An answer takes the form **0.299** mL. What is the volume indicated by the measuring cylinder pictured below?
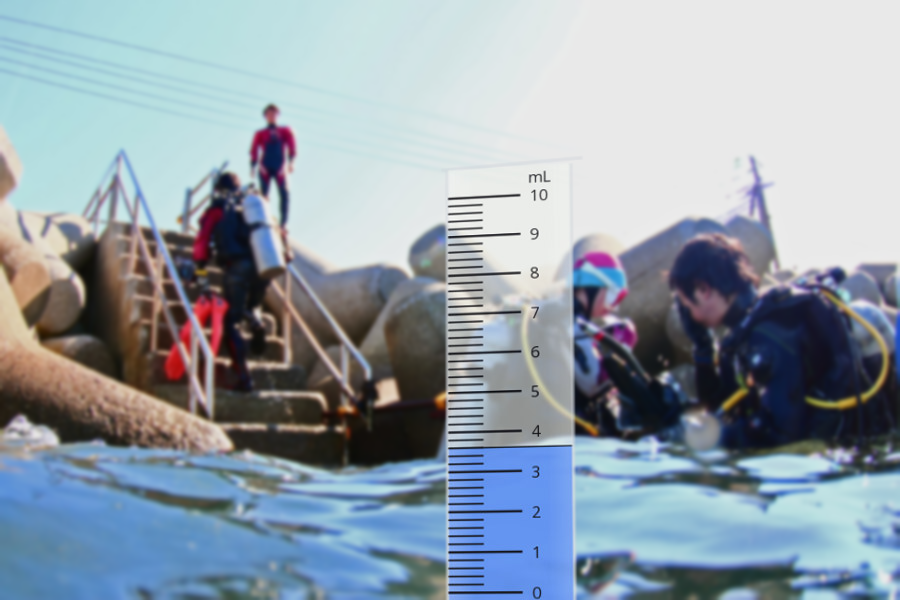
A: **3.6** mL
